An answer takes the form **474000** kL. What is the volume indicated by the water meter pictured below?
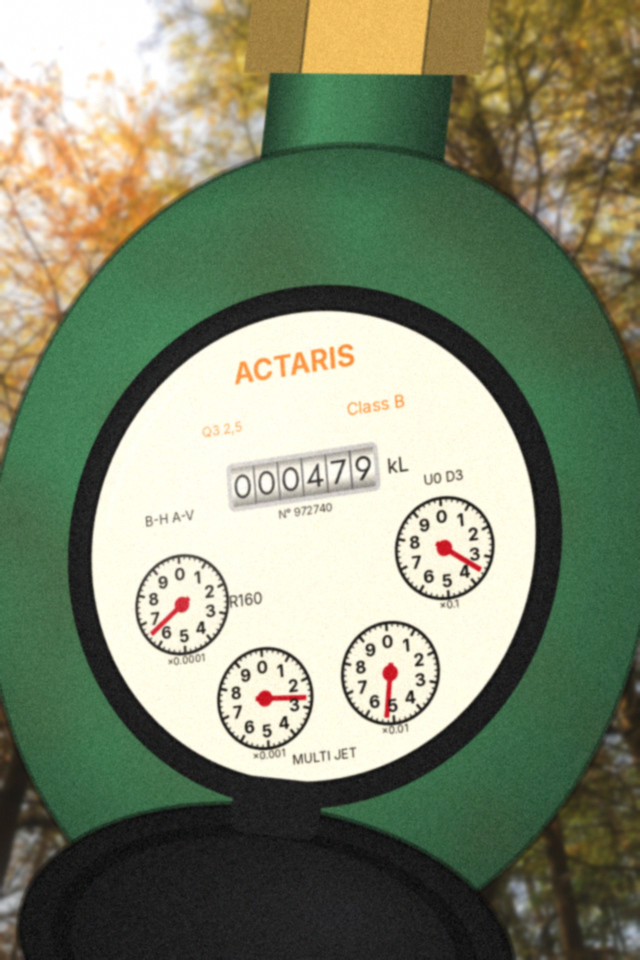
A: **479.3526** kL
